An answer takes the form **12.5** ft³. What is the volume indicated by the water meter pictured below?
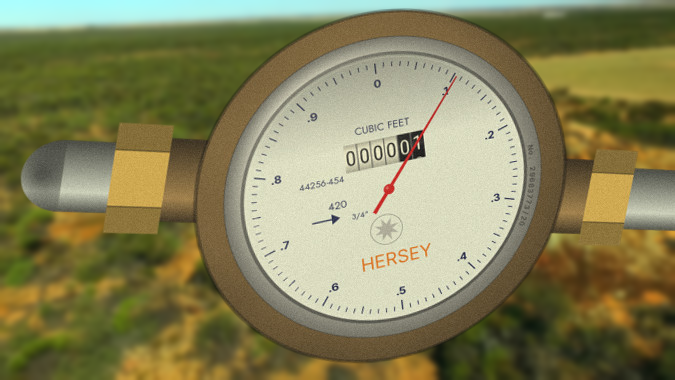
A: **1.10** ft³
